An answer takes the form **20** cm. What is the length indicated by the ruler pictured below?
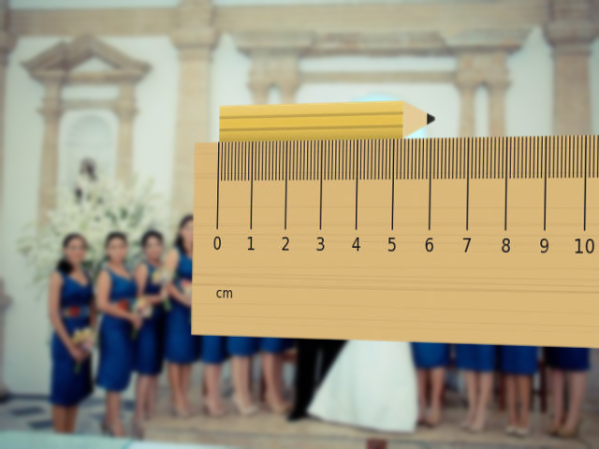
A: **6.1** cm
